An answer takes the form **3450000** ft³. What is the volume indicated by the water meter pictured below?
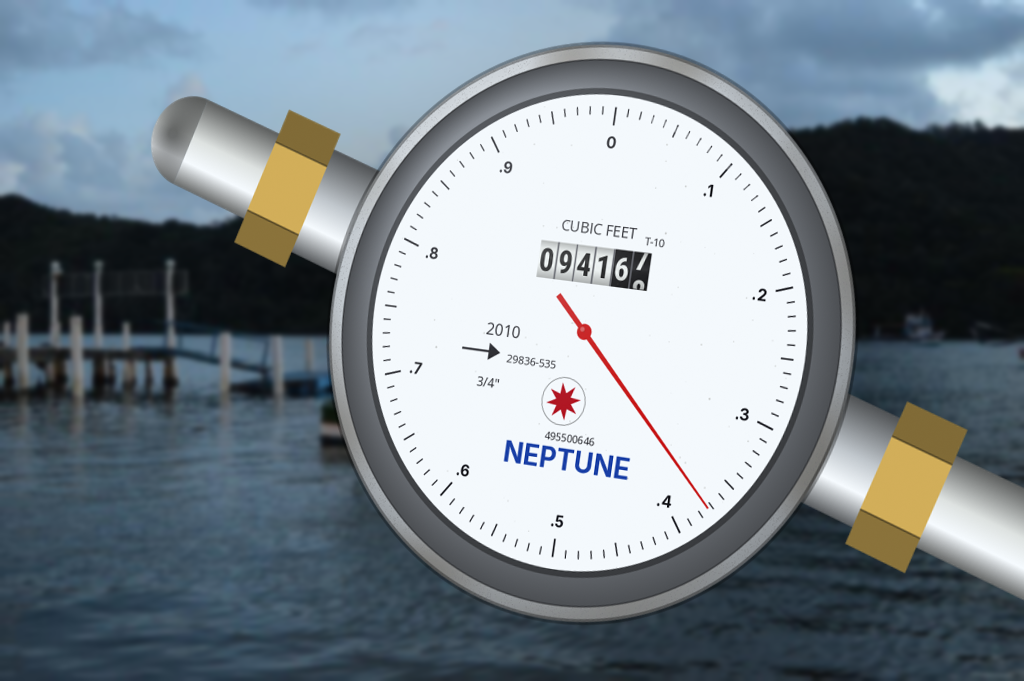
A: **94167.37** ft³
